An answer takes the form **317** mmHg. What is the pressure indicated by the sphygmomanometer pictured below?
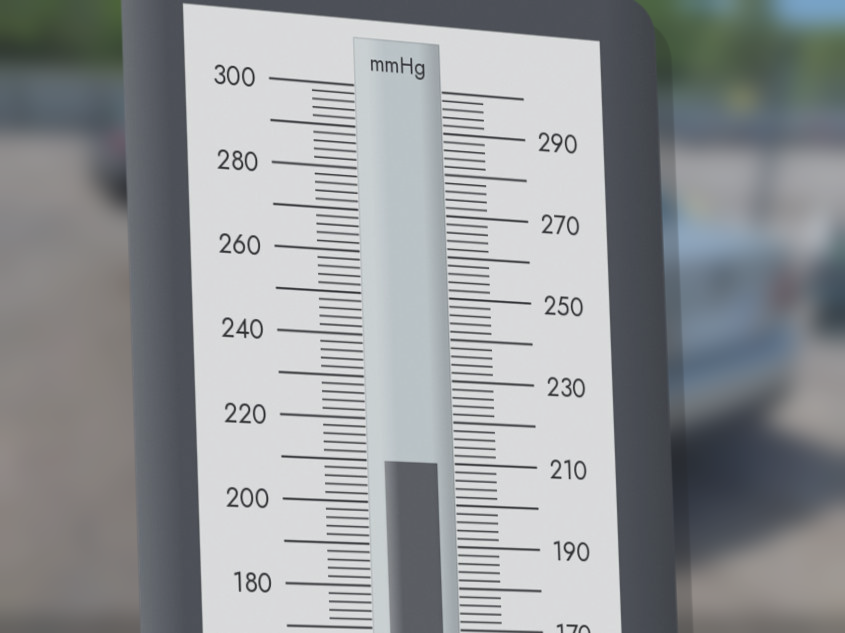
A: **210** mmHg
